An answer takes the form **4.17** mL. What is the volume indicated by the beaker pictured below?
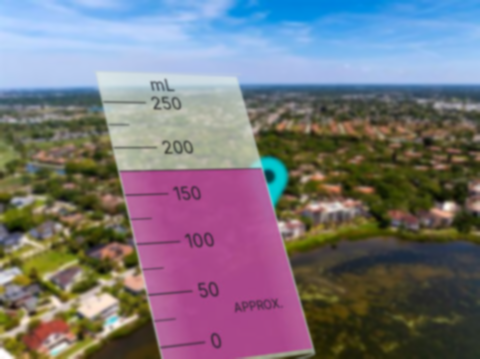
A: **175** mL
